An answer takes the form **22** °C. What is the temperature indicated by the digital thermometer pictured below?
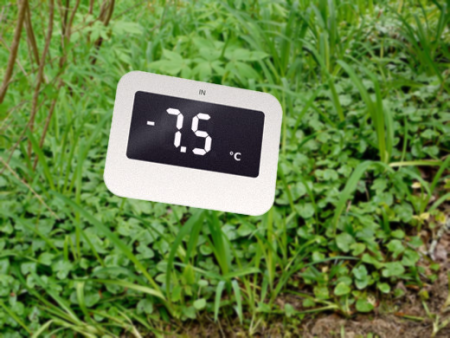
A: **-7.5** °C
